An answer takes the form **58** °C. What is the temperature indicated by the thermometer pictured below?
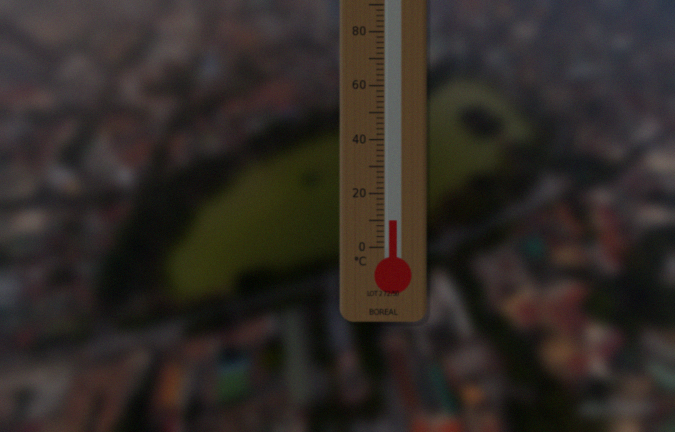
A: **10** °C
